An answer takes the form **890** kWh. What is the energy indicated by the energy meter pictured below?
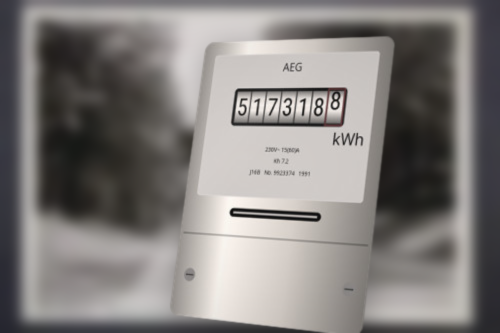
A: **517318.8** kWh
